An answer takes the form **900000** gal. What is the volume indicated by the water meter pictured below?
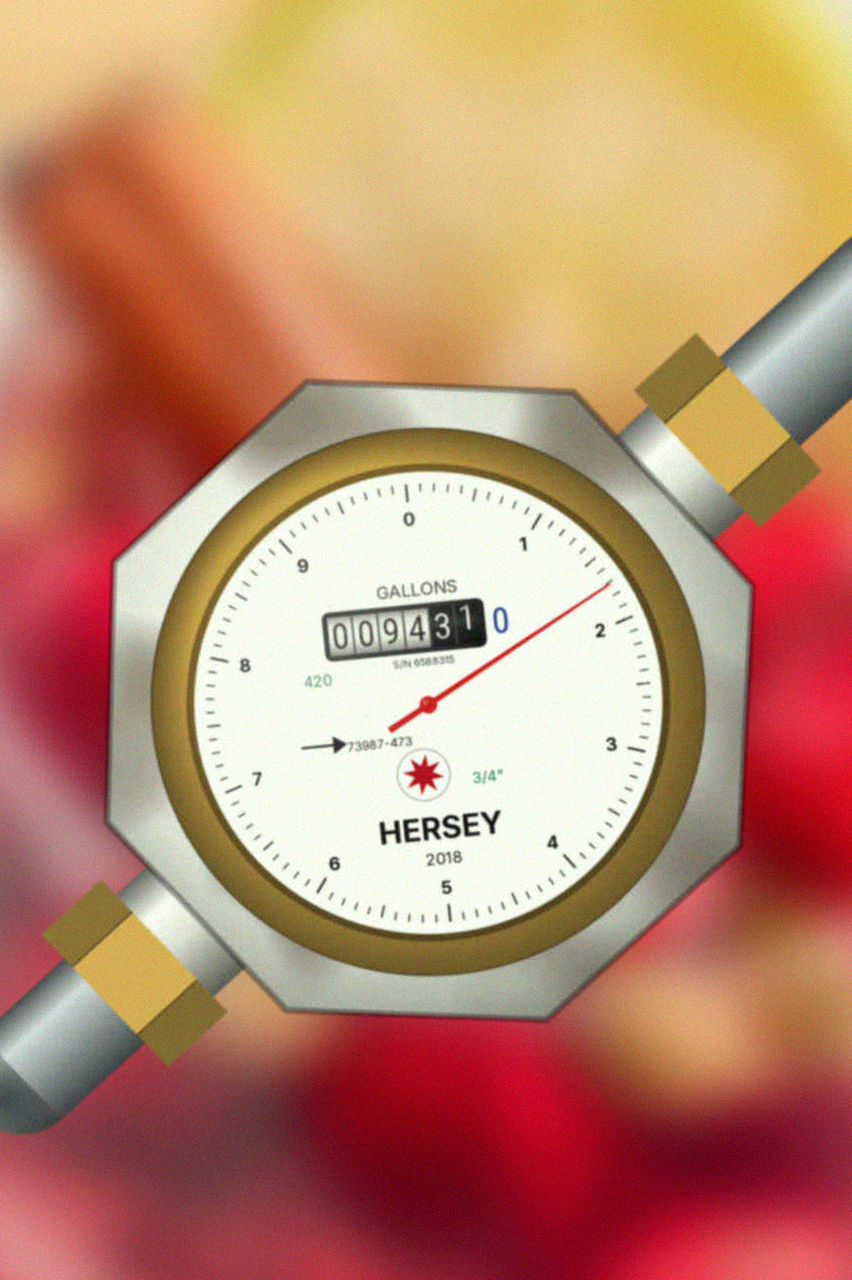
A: **94311.7** gal
